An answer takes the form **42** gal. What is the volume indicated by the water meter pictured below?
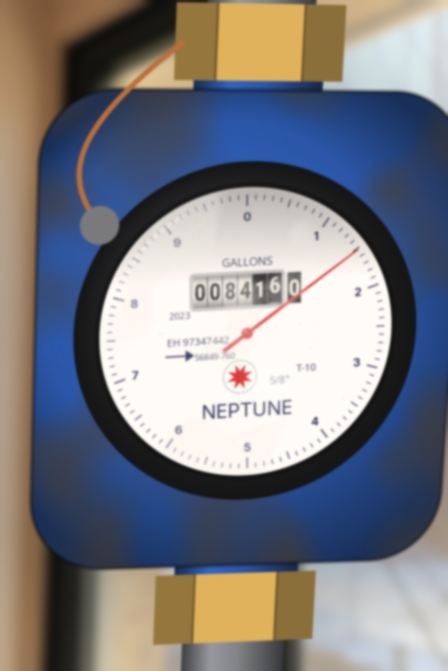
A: **84161.5** gal
